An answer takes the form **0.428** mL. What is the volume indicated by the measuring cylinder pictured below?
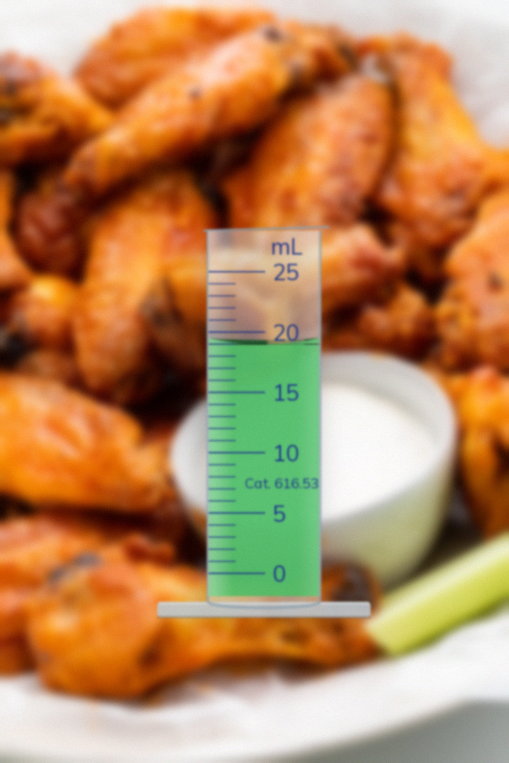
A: **19** mL
